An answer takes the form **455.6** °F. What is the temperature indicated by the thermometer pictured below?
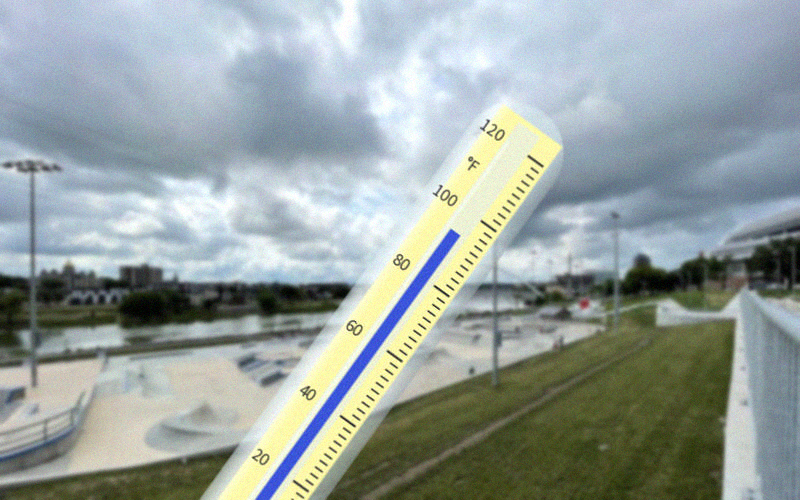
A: **94** °F
